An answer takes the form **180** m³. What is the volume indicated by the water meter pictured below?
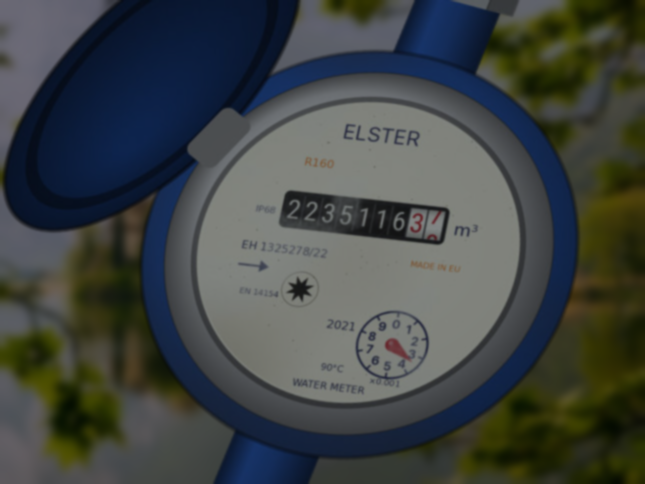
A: **2235116.373** m³
